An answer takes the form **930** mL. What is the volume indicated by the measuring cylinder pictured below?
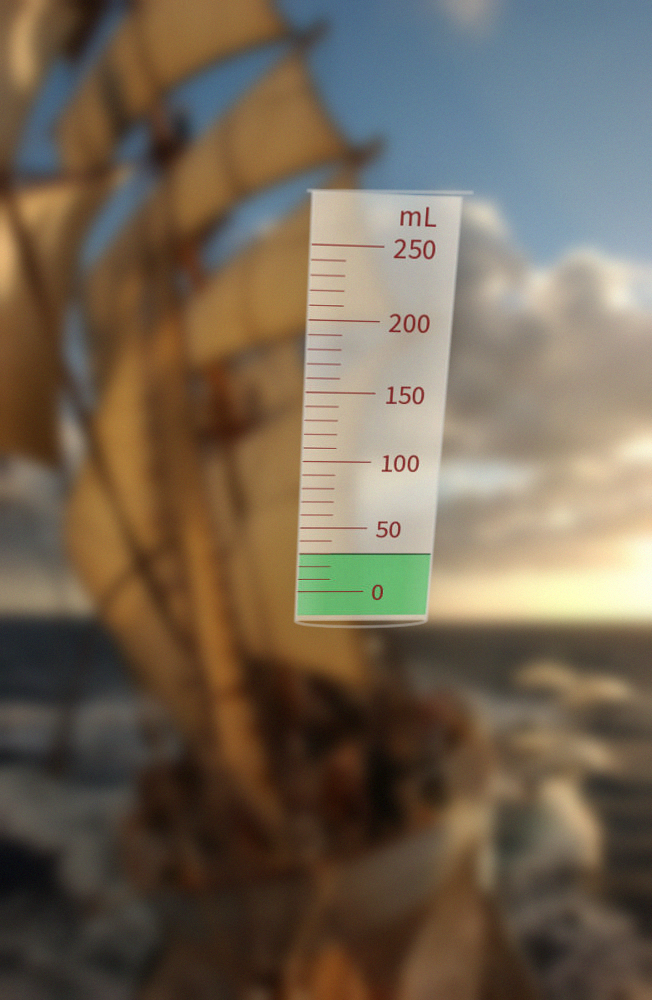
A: **30** mL
